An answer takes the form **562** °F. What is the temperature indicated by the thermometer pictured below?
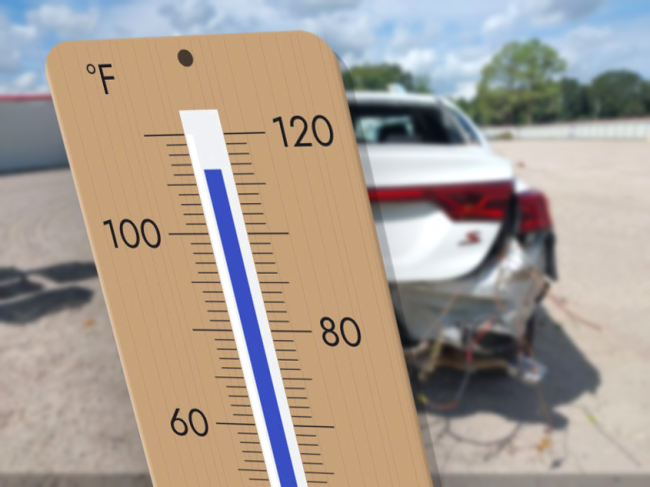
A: **113** °F
